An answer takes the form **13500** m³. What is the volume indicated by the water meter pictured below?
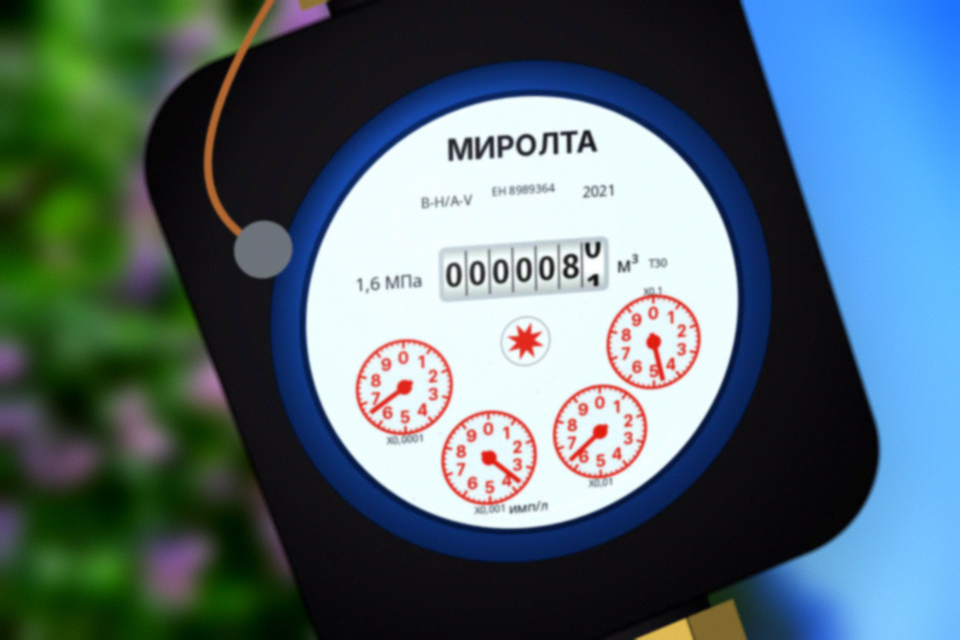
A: **80.4636** m³
